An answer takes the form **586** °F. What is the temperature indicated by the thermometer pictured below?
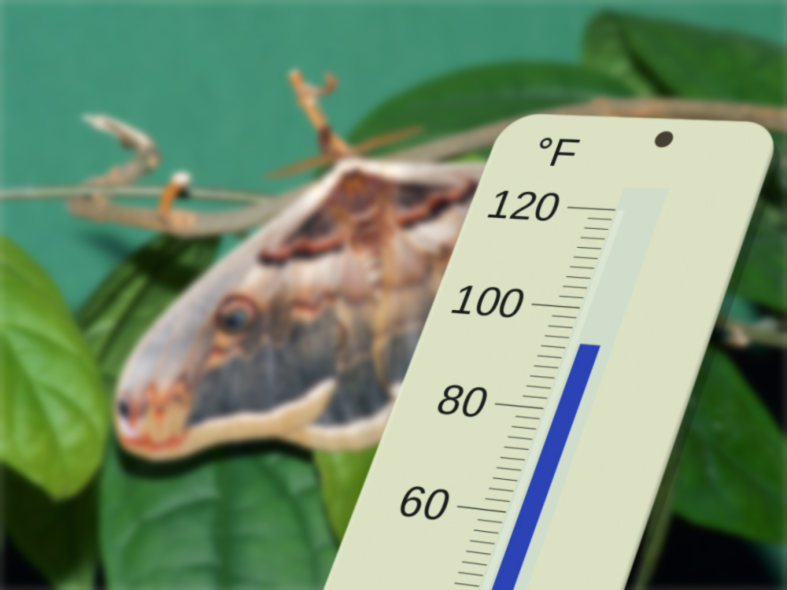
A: **93** °F
